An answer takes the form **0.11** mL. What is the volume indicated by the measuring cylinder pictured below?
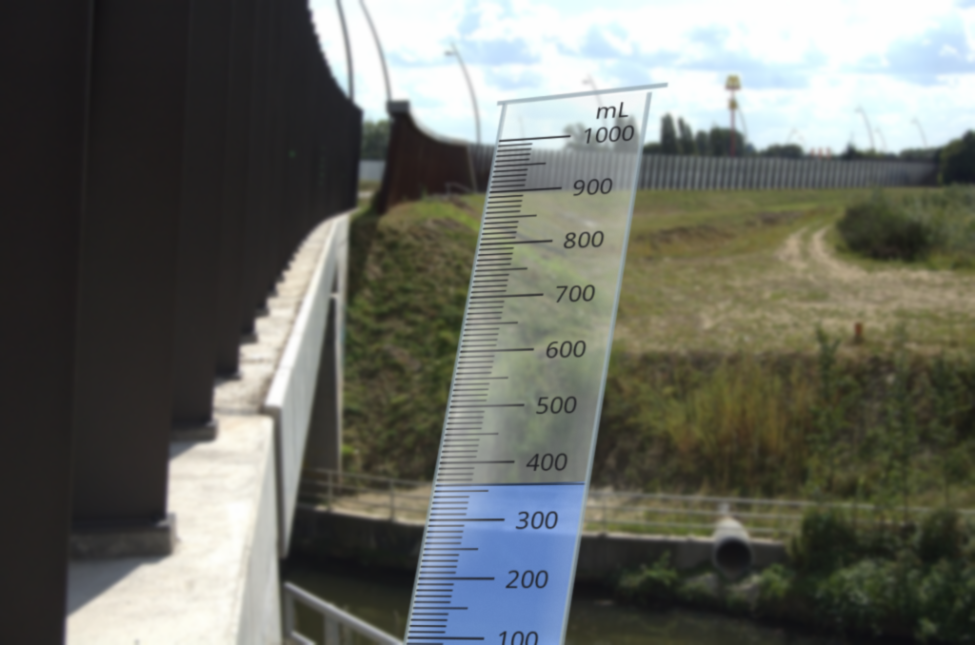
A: **360** mL
